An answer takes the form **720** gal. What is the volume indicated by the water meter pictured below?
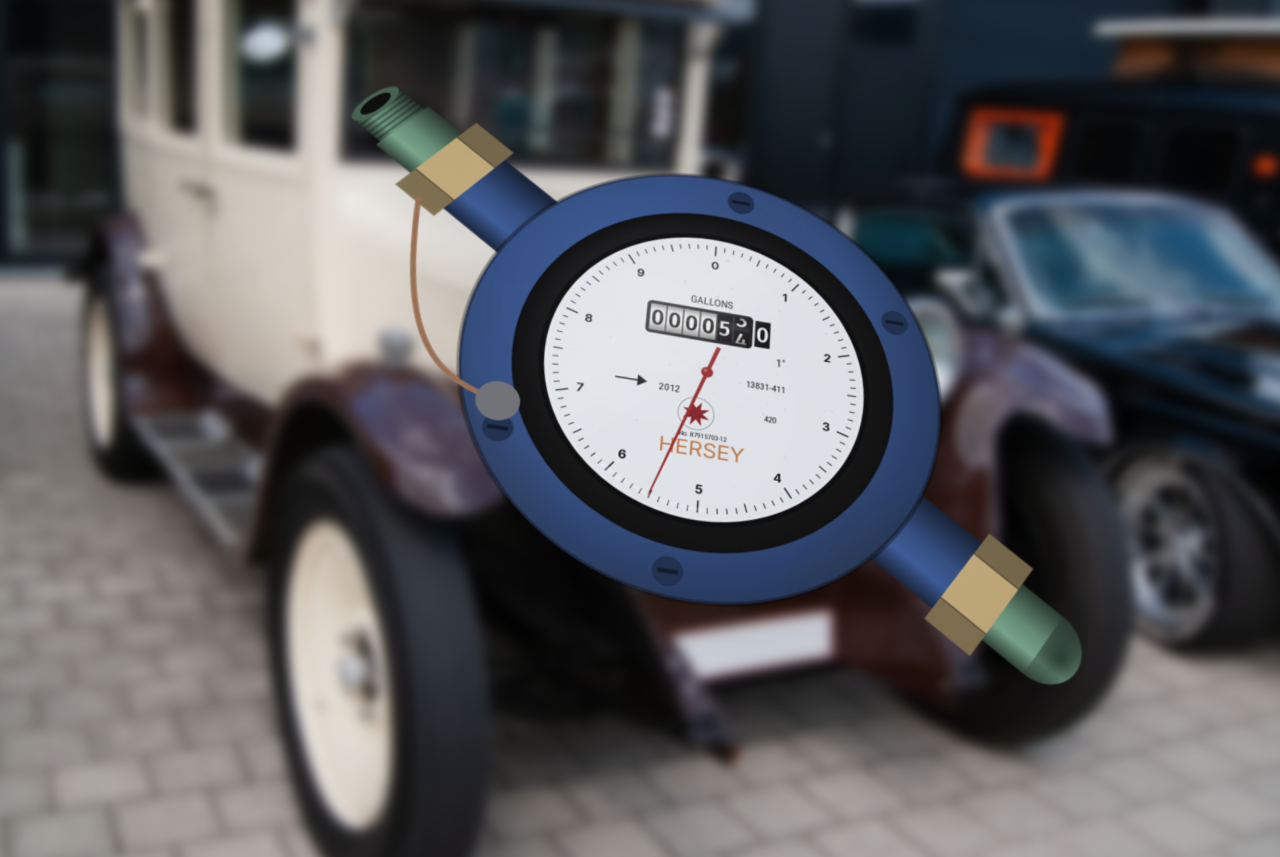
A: **535.5** gal
